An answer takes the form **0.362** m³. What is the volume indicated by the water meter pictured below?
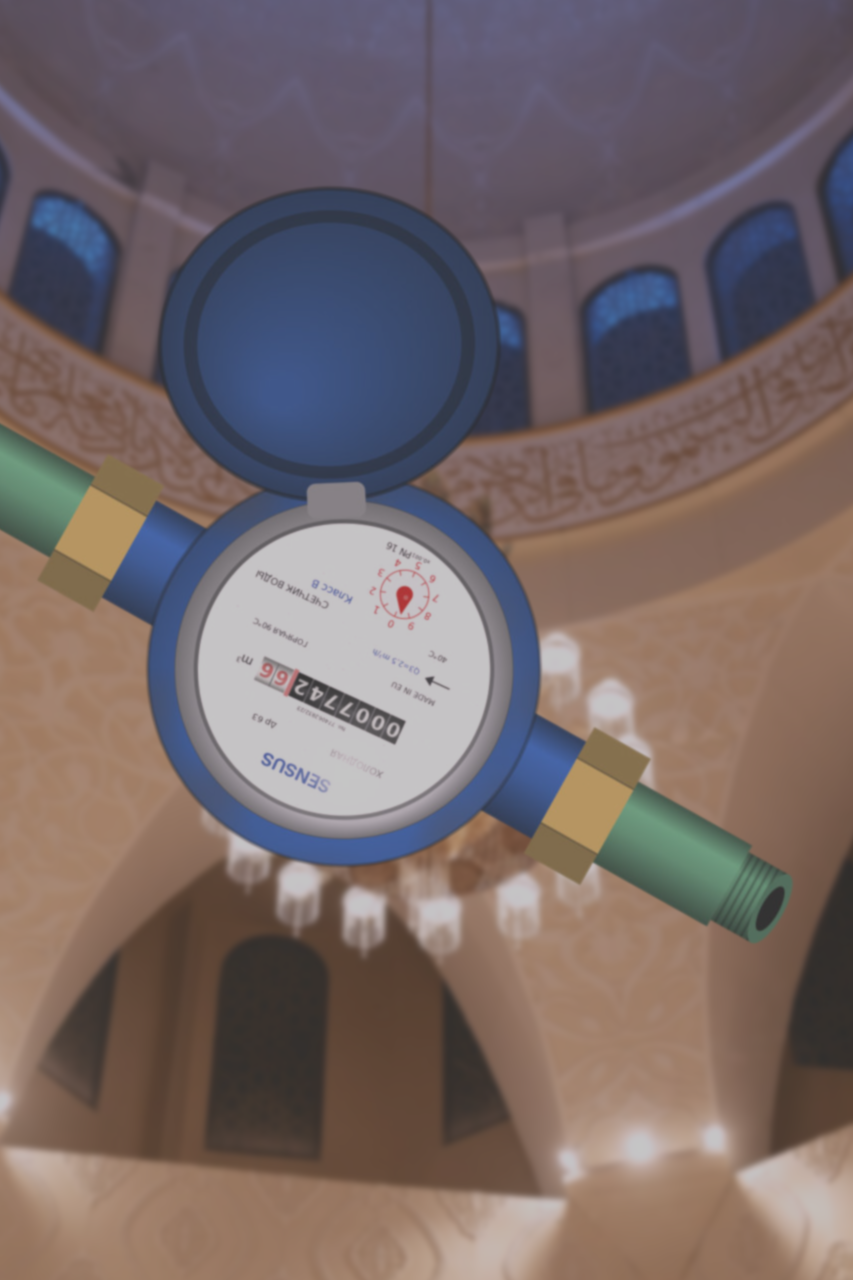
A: **7742.659** m³
